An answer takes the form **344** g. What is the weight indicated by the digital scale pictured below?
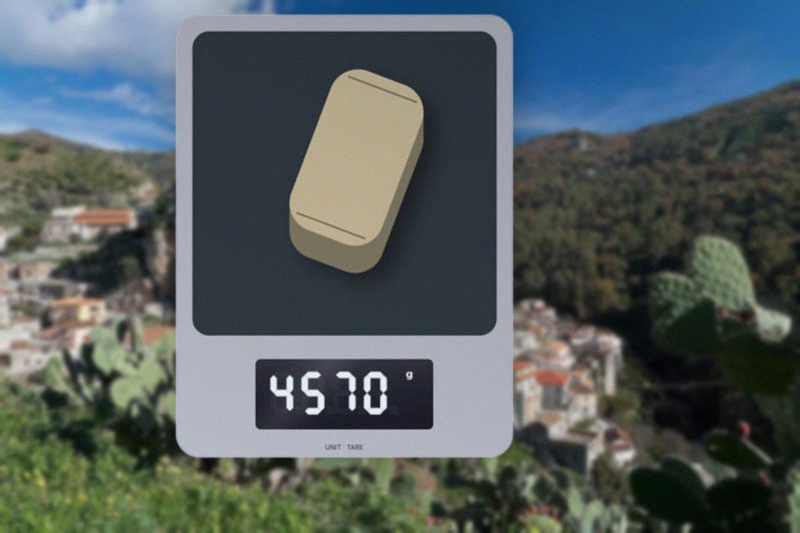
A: **4570** g
